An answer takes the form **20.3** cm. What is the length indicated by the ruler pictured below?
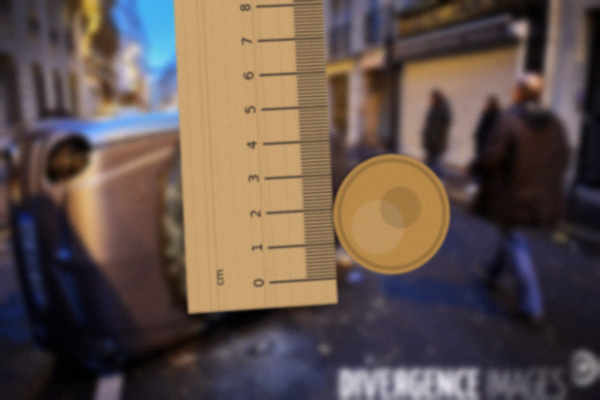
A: **3.5** cm
